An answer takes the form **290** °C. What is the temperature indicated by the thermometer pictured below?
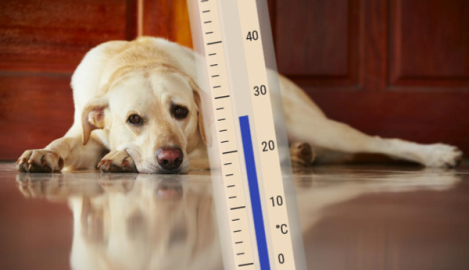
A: **26** °C
